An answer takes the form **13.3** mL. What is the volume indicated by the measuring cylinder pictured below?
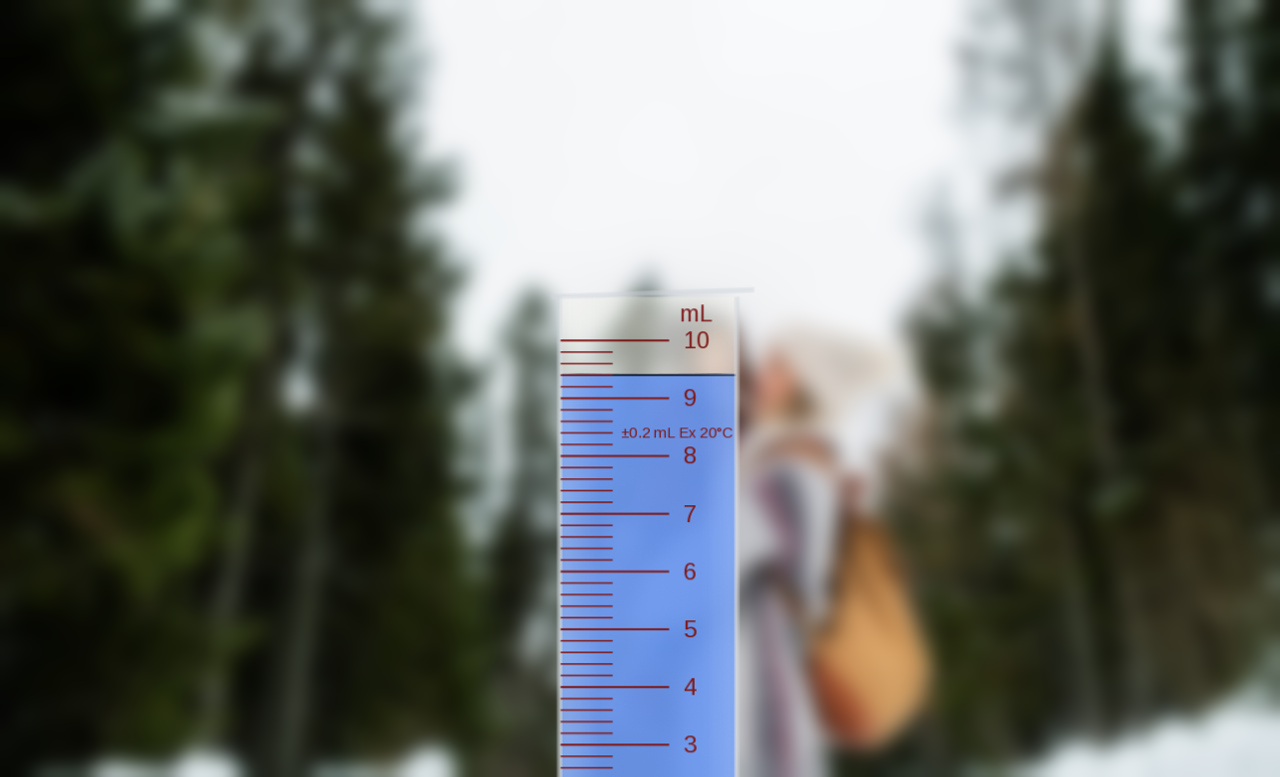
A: **9.4** mL
